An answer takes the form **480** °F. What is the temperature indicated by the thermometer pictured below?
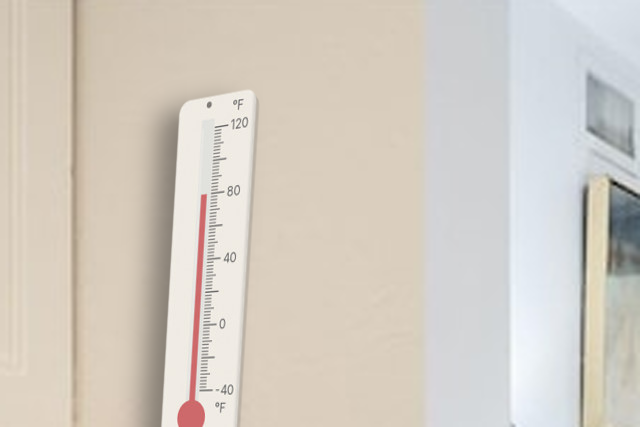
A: **80** °F
